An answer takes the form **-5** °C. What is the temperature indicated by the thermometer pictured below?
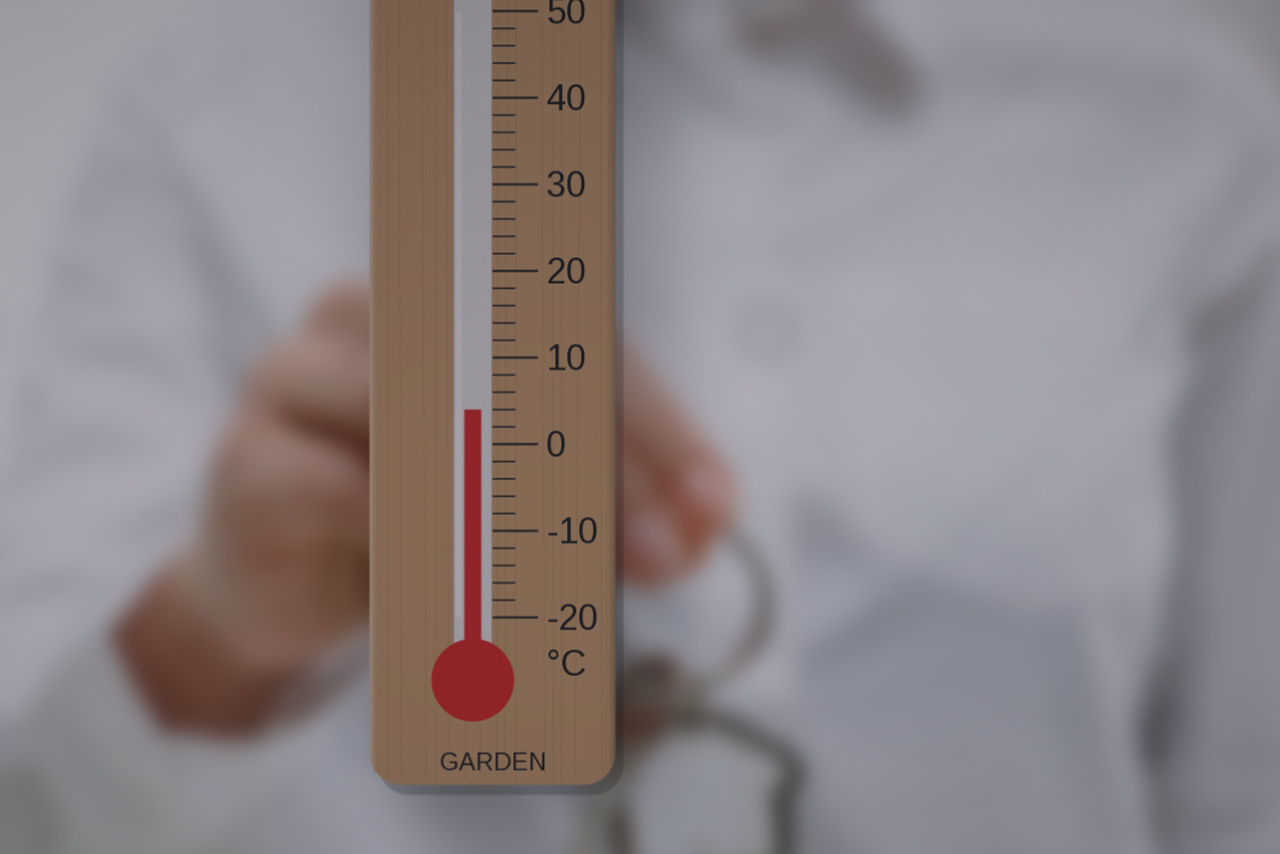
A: **4** °C
